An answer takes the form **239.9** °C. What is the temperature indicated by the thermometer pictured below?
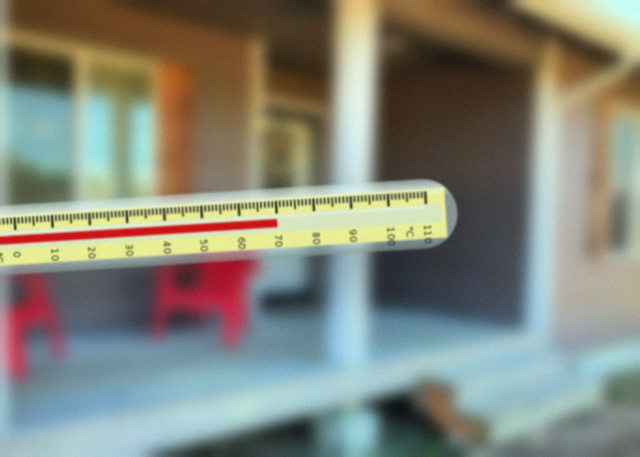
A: **70** °C
